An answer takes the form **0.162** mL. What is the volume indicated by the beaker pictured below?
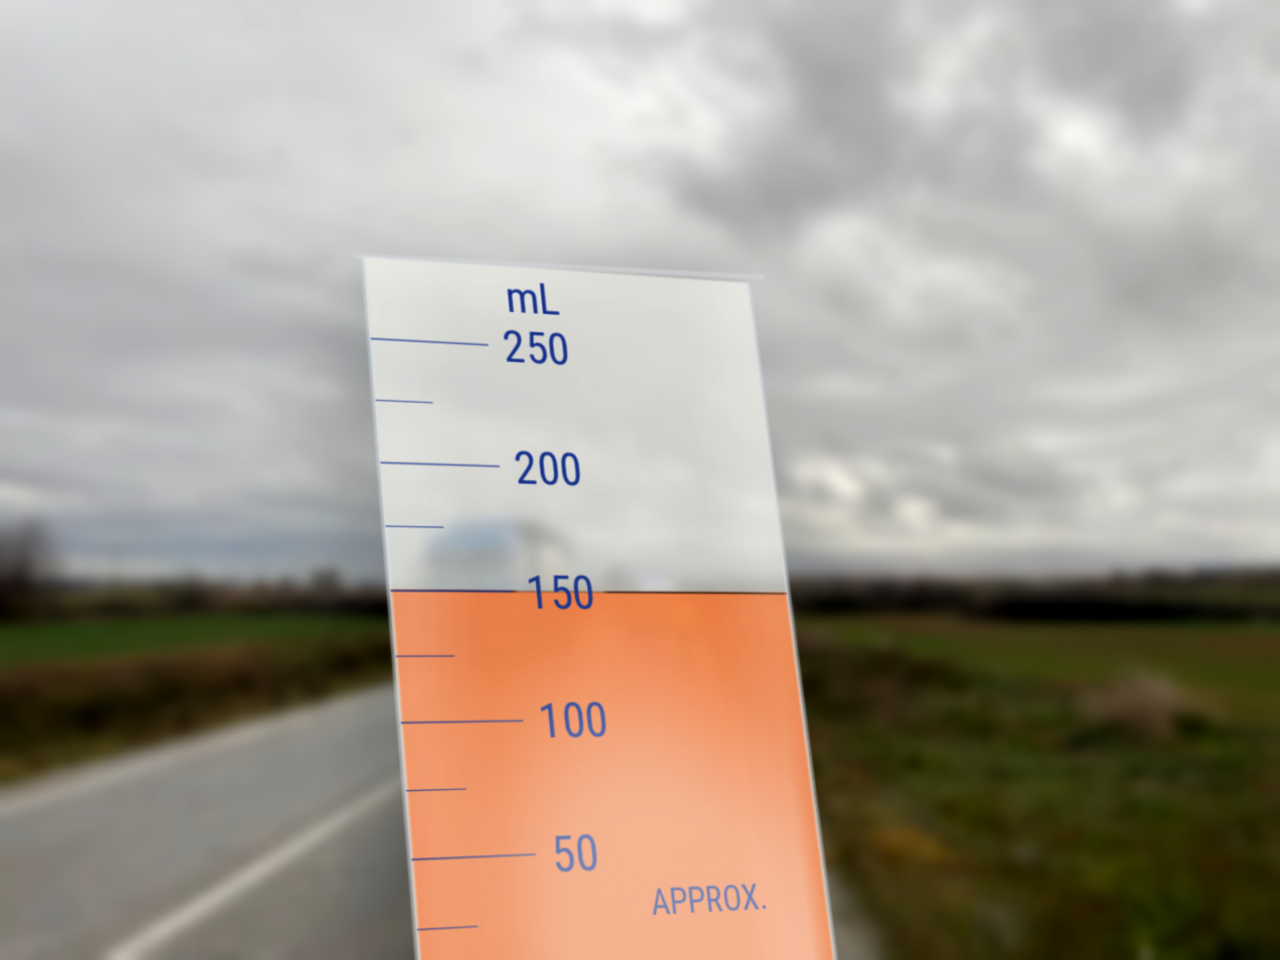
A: **150** mL
